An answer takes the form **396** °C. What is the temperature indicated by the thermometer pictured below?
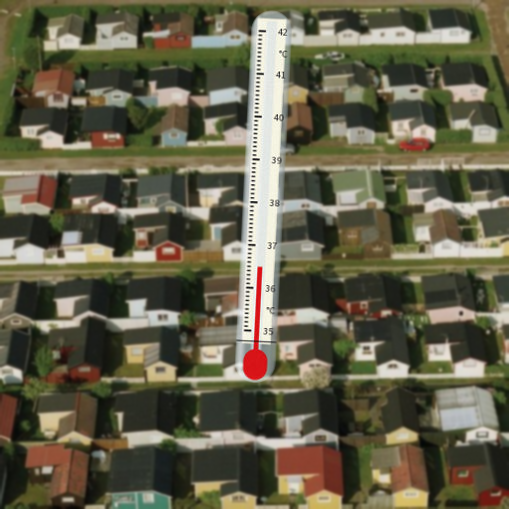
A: **36.5** °C
